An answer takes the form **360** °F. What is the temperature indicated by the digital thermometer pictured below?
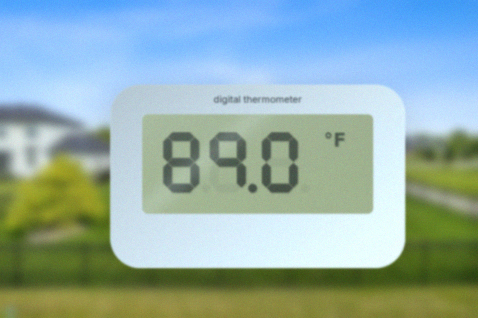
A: **89.0** °F
